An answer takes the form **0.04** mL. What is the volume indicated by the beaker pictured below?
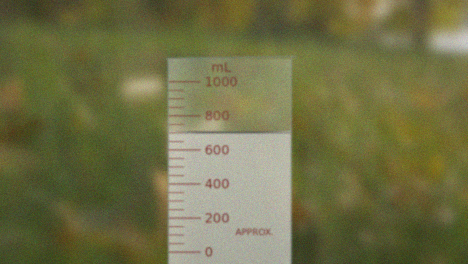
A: **700** mL
